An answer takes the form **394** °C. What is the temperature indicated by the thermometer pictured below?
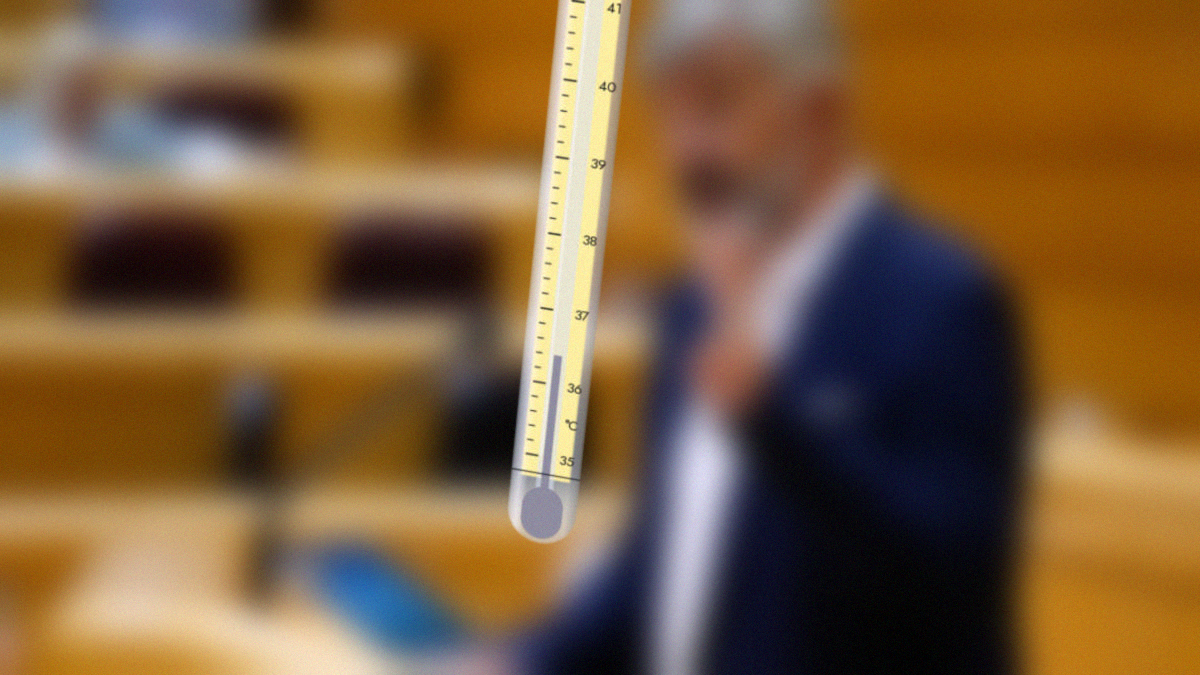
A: **36.4** °C
